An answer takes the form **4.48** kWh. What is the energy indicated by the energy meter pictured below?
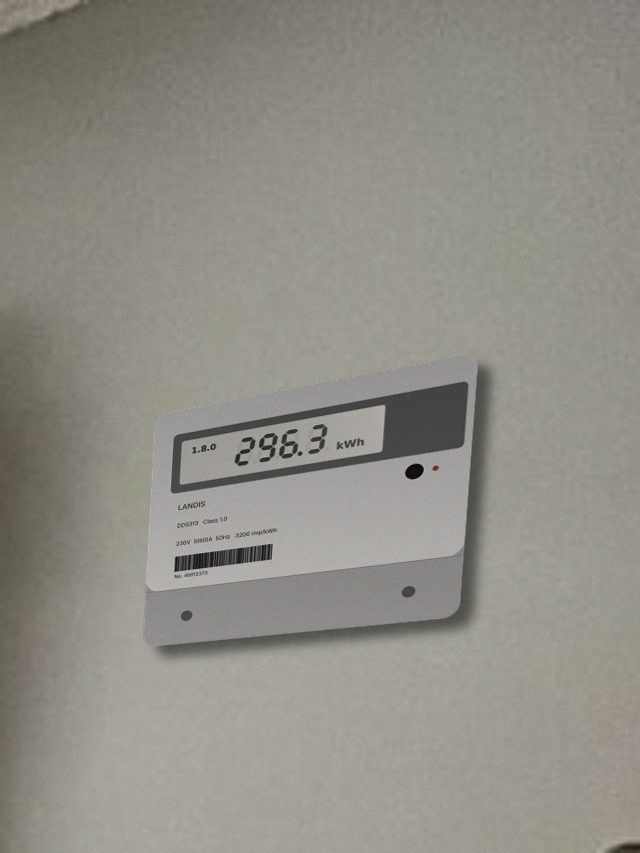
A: **296.3** kWh
